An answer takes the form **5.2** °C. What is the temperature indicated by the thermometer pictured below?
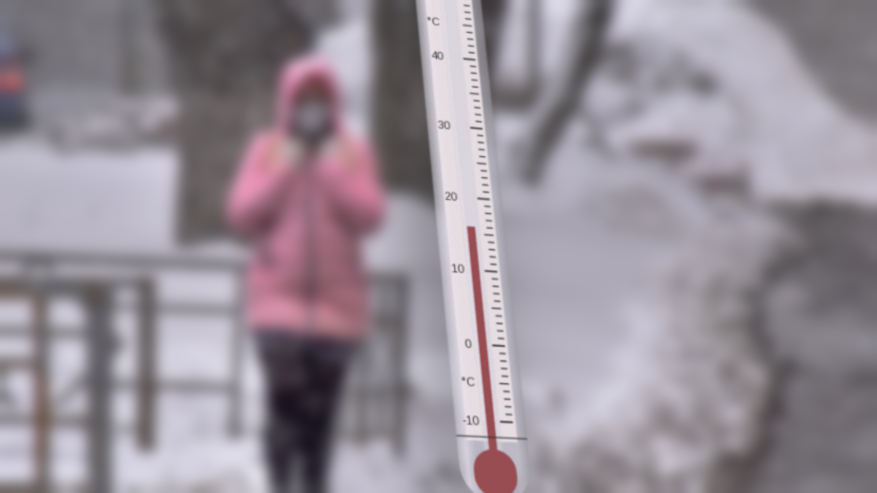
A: **16** °C
